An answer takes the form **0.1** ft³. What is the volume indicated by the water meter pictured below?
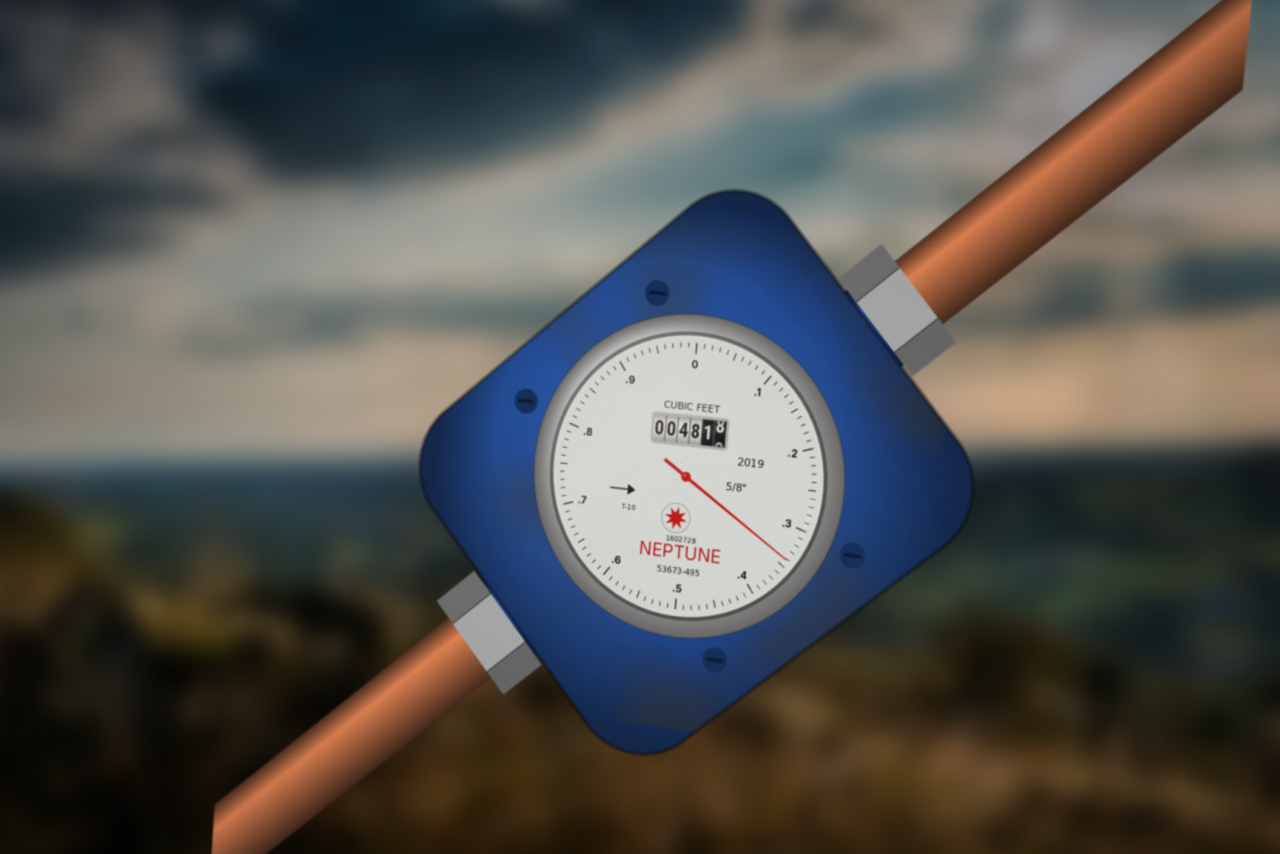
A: **4818.34** ft³
